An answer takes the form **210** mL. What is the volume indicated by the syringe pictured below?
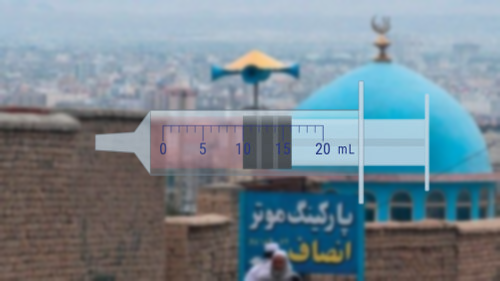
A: **10** mL
